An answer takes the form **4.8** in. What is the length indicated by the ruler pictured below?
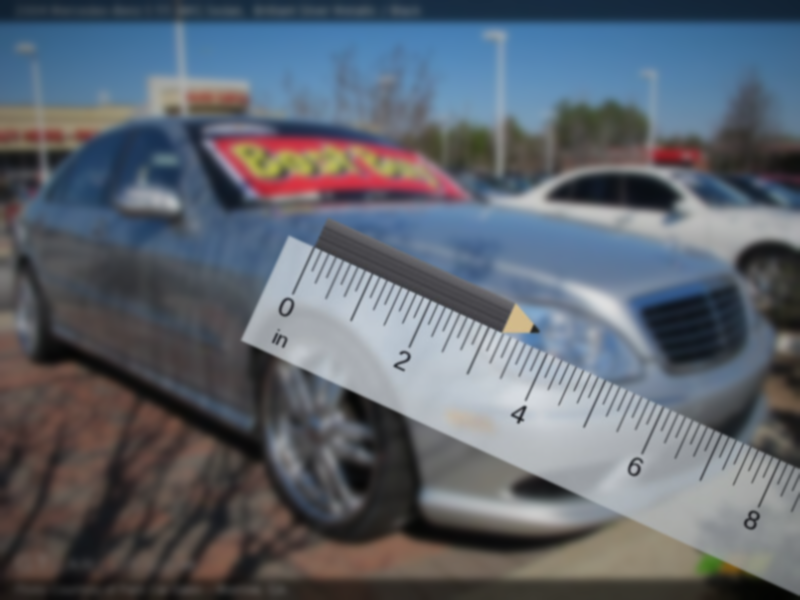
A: **3.75** in
